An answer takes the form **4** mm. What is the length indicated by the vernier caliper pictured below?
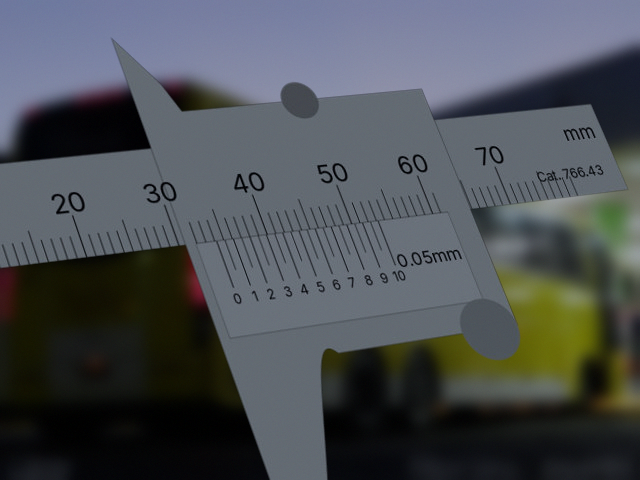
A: **34.2** mm
